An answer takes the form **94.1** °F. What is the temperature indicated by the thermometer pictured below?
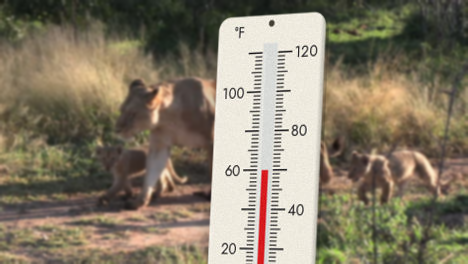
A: **60** °F
